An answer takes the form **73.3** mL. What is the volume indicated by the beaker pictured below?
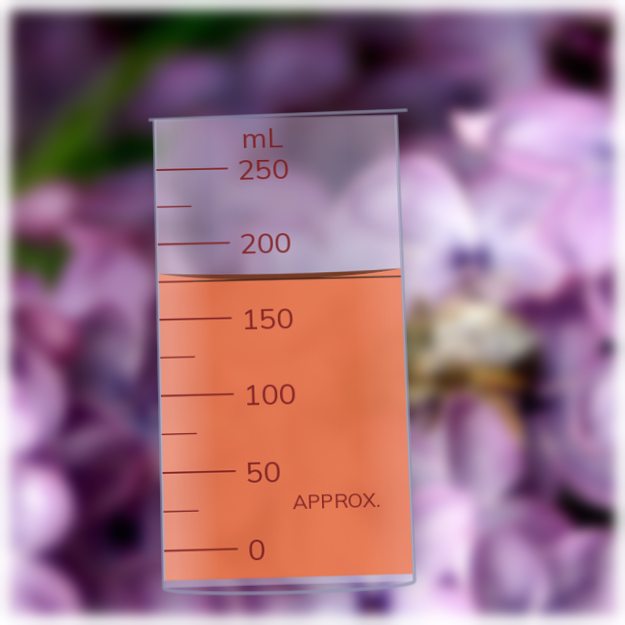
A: **175** mL
